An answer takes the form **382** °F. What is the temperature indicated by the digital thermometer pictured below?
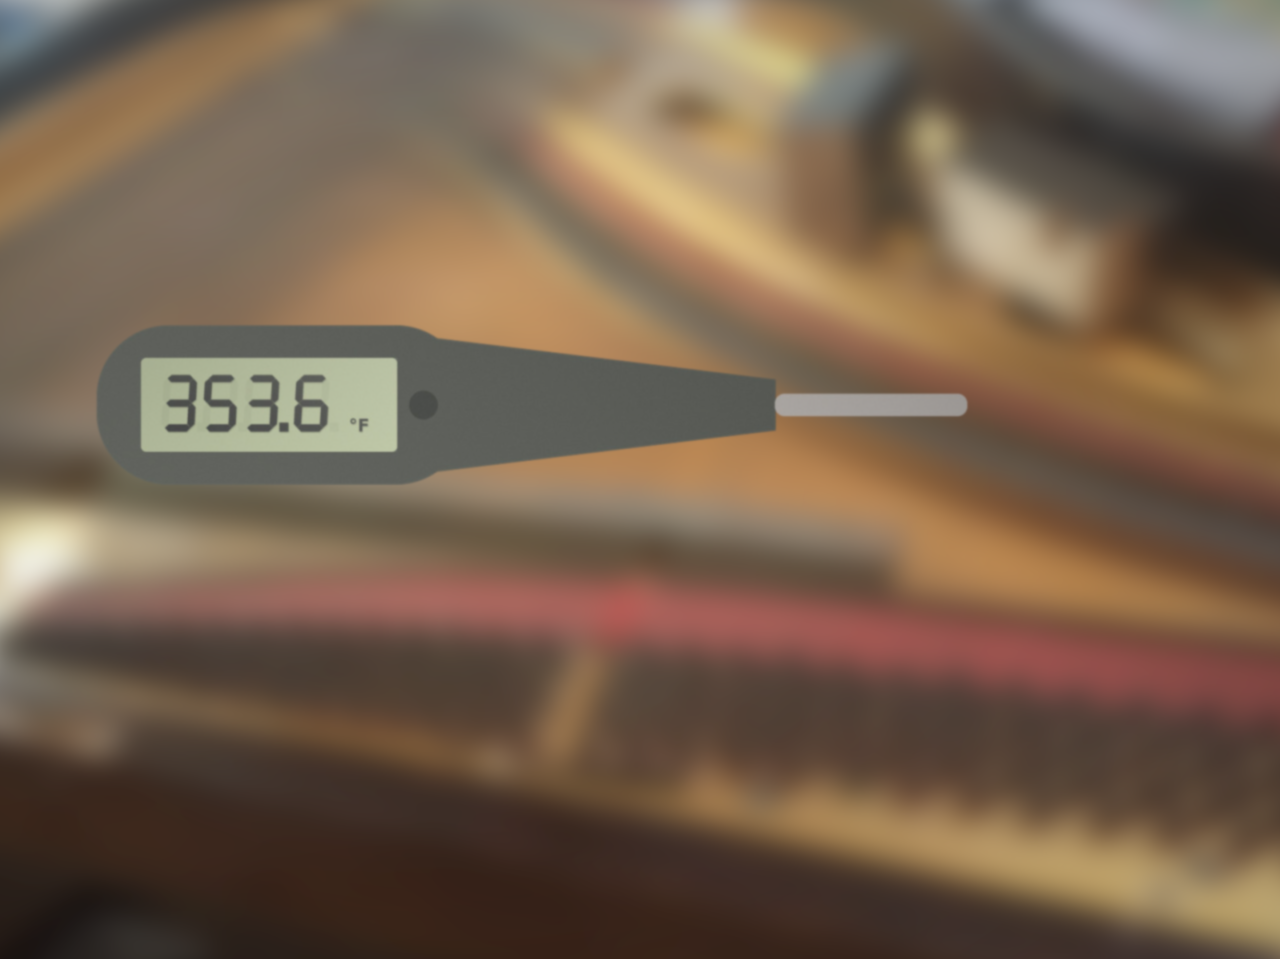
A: **353.6** °F
